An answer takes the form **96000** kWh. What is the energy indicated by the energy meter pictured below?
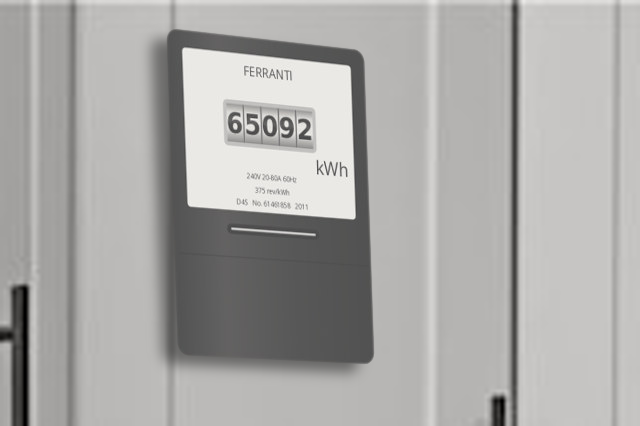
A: **65092** kWh
